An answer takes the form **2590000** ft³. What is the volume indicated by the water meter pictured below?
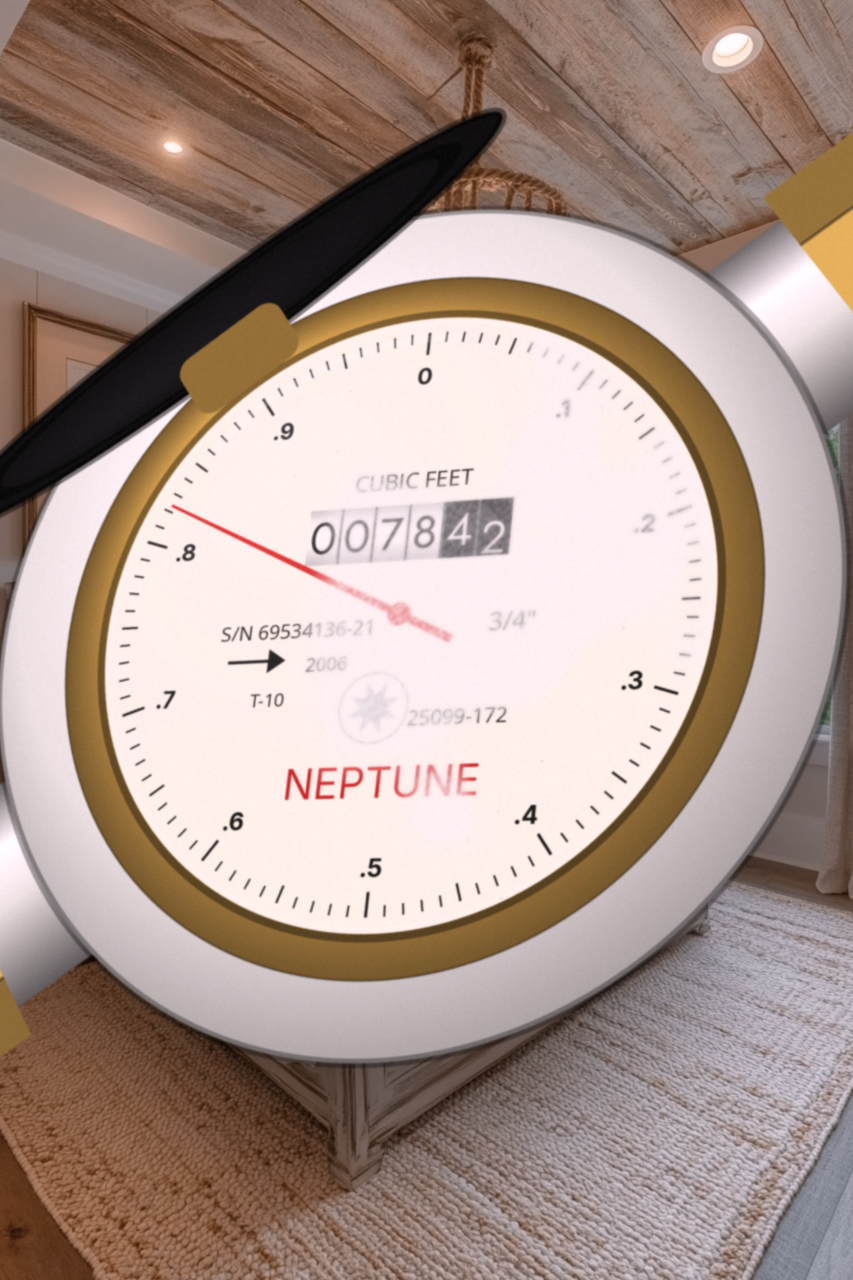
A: **7841.82** ft³
